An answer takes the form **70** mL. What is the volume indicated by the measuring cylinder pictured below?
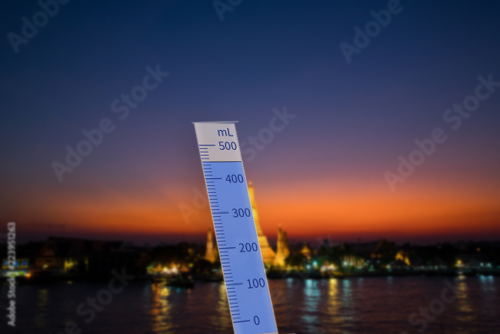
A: **450** mL
